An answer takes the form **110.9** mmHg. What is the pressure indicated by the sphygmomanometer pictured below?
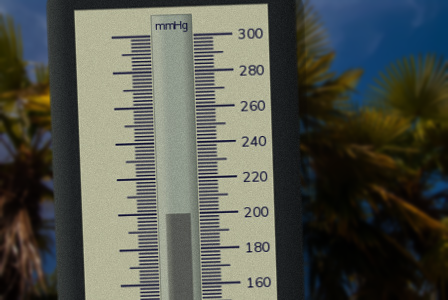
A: **200** mmHg
